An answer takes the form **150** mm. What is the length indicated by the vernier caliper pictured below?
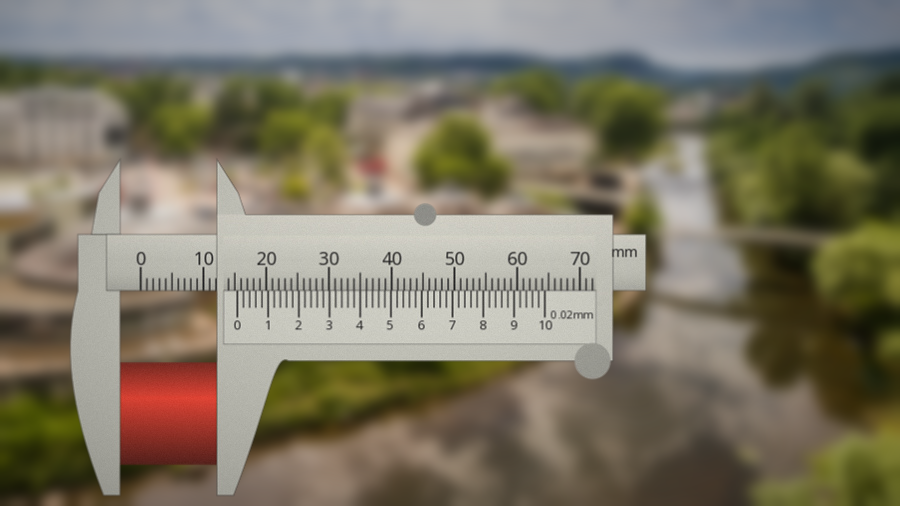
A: **15.4** mm
